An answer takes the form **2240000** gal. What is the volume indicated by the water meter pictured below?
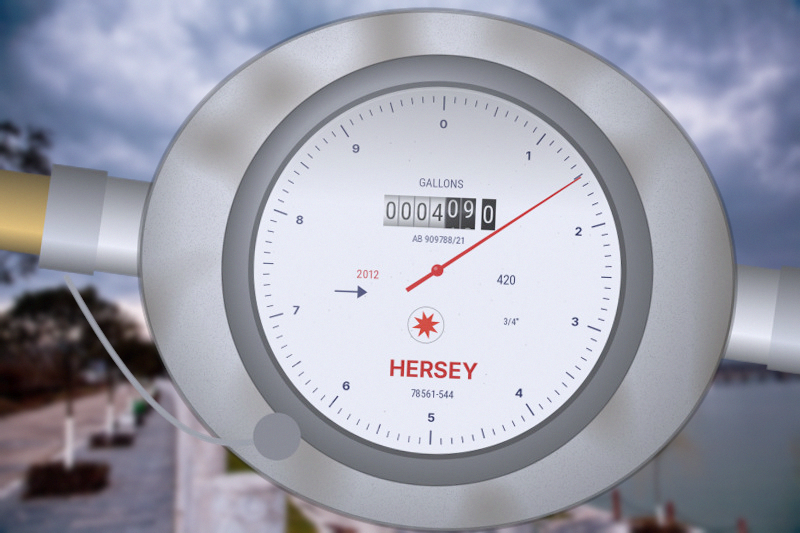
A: **4091.5** gal
